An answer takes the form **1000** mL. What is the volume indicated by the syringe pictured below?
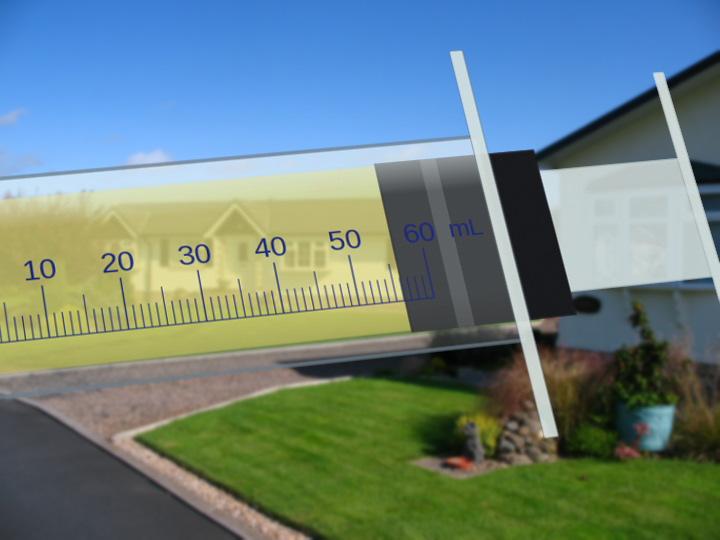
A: **56** mL
